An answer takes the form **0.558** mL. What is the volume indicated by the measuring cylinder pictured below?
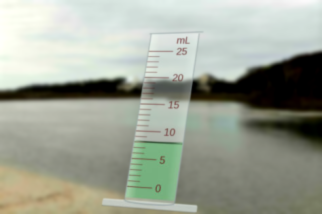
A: **8** mL
